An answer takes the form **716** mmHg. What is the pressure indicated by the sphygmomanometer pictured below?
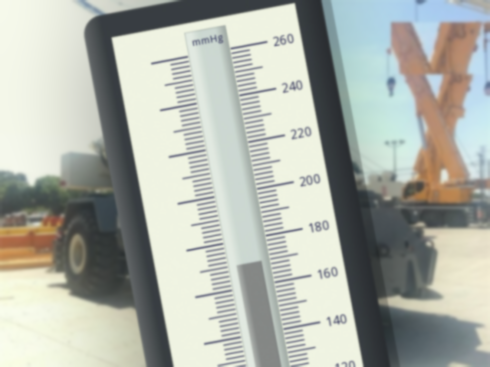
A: **170** mmHg
